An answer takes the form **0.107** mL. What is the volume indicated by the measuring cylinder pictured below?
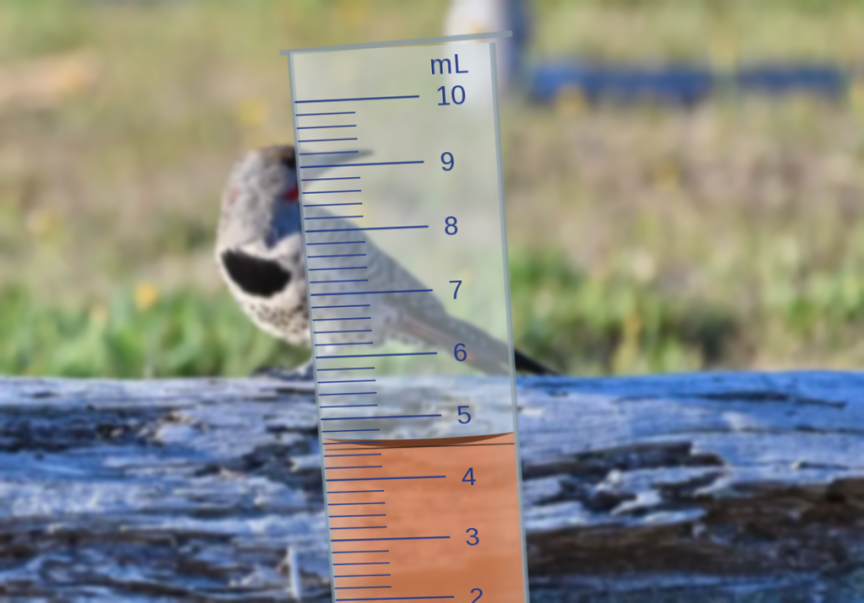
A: **4.5** mL
